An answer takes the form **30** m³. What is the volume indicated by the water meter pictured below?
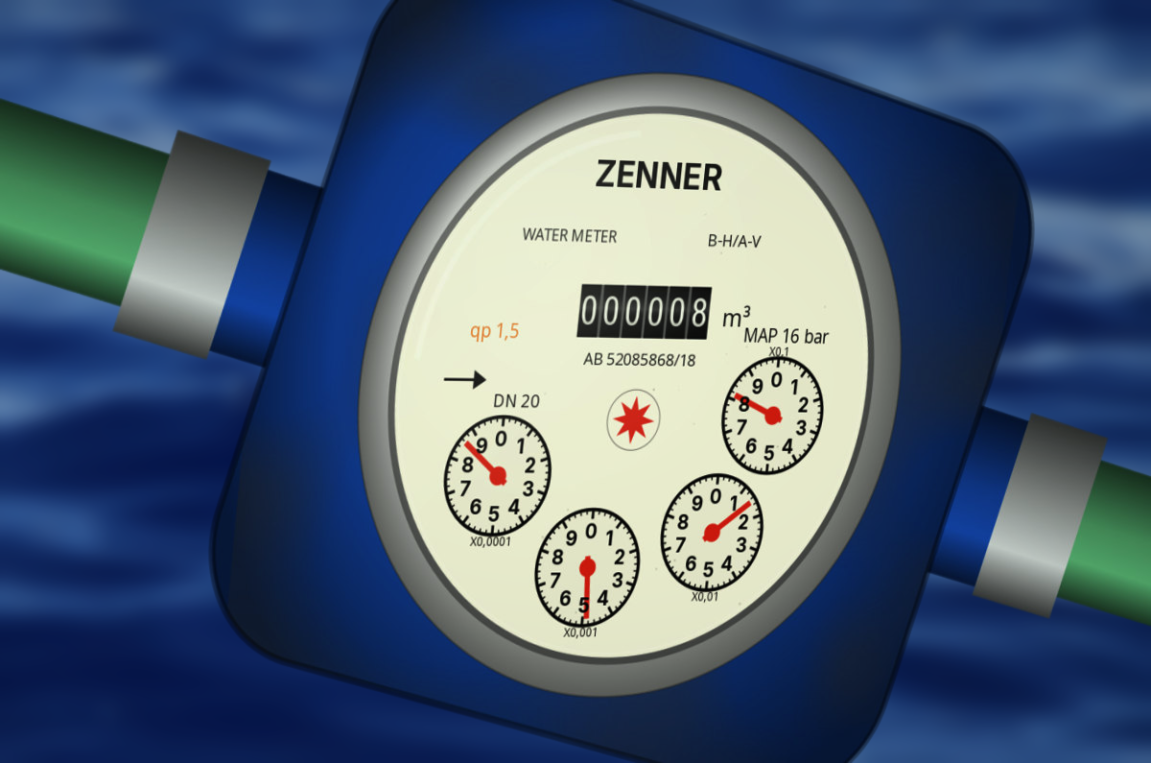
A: **8.8148** m³
